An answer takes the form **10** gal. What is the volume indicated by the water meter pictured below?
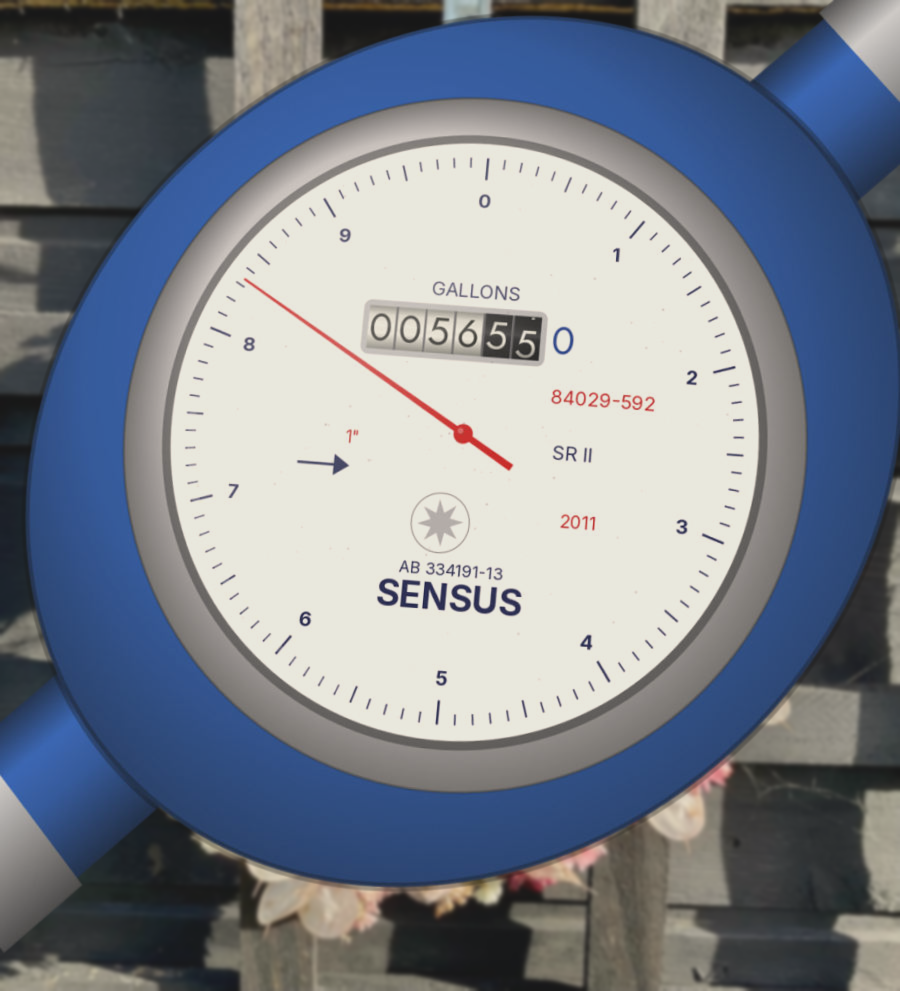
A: **56548.3** gal
